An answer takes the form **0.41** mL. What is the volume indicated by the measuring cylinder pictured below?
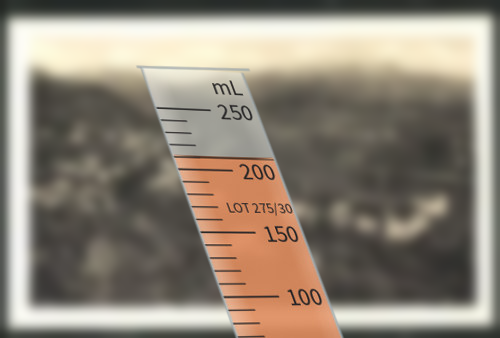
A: **210** mL
